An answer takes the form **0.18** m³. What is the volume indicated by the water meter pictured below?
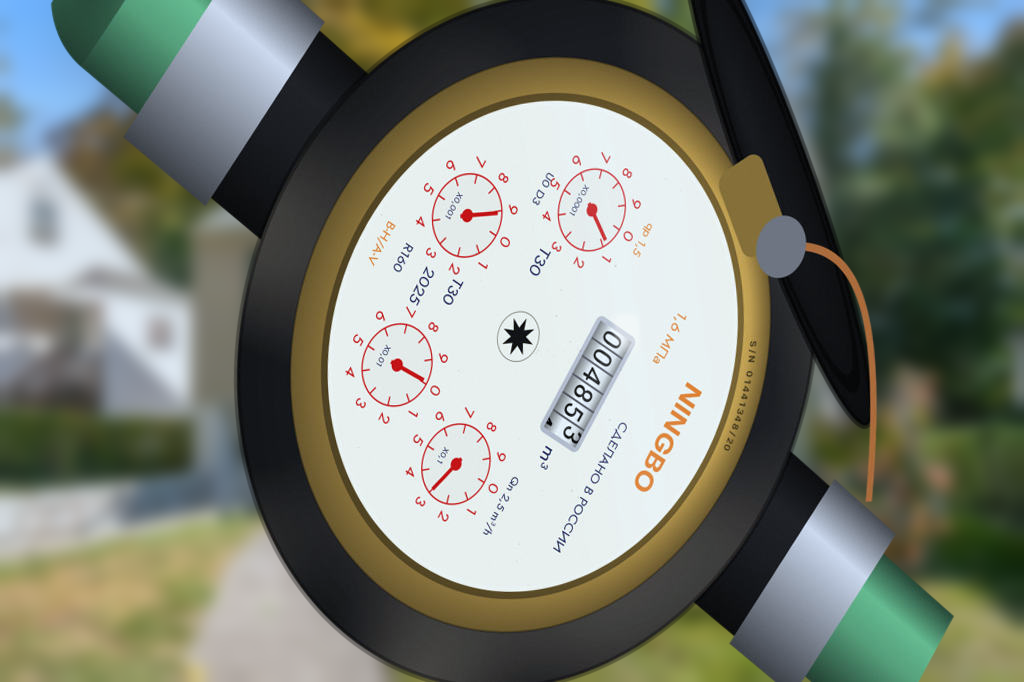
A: **4853.2990** m³
